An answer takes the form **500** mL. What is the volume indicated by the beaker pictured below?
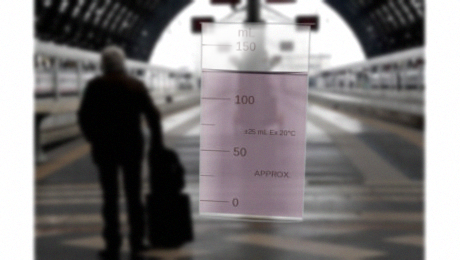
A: **125** mL
